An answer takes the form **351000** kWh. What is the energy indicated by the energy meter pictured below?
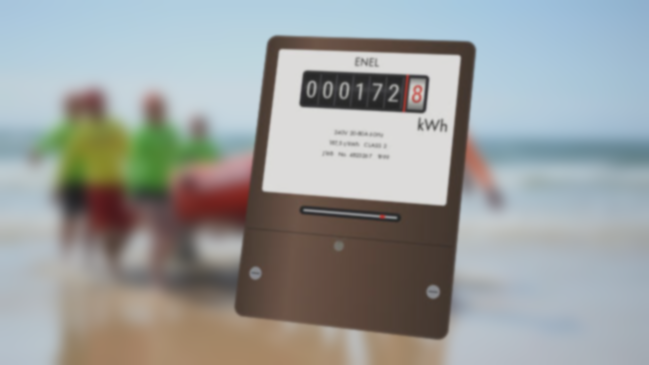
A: **172.8** kWh
